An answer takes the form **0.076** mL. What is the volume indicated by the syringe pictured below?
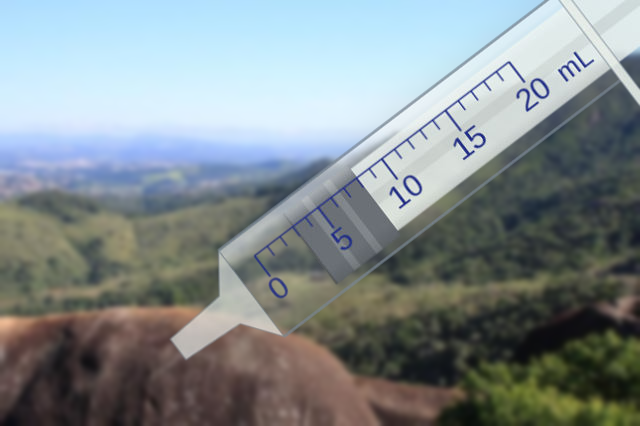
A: **3** mL
